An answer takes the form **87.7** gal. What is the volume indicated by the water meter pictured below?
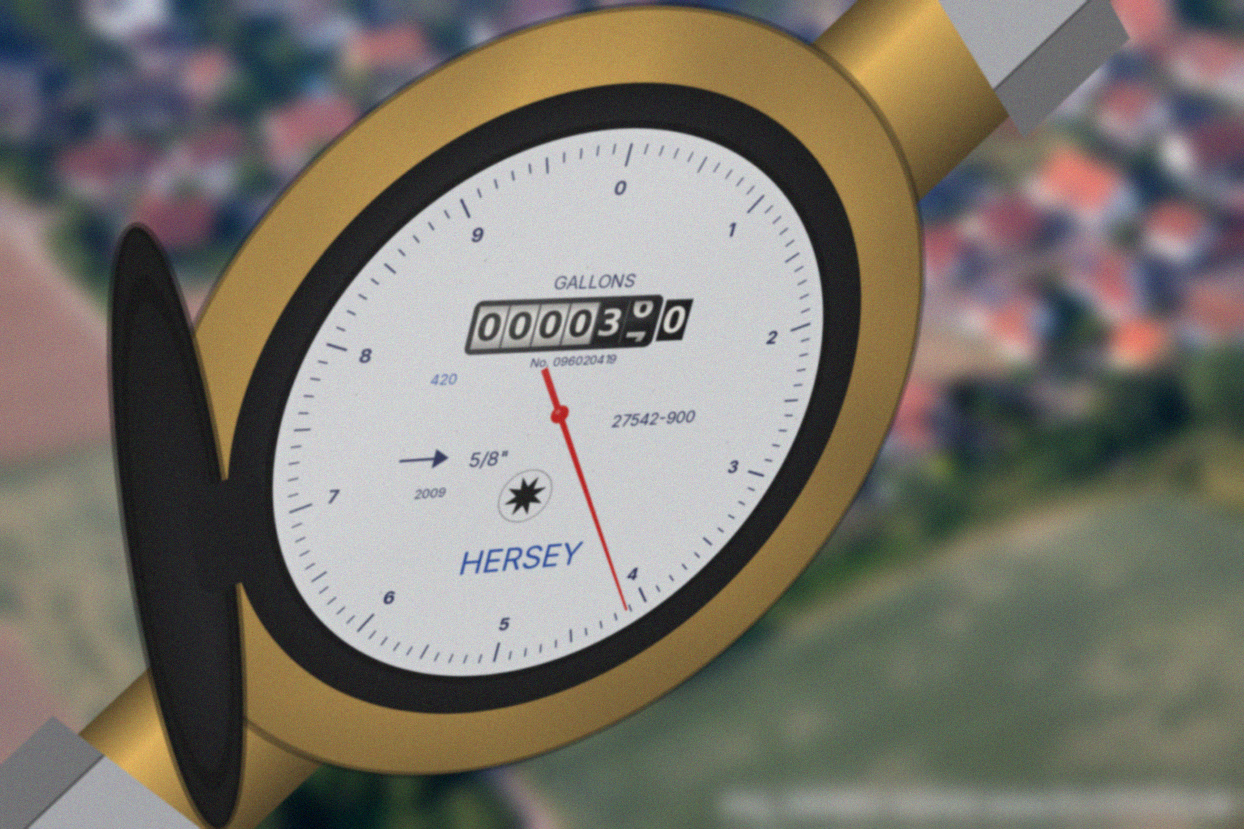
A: **364.1** gal
